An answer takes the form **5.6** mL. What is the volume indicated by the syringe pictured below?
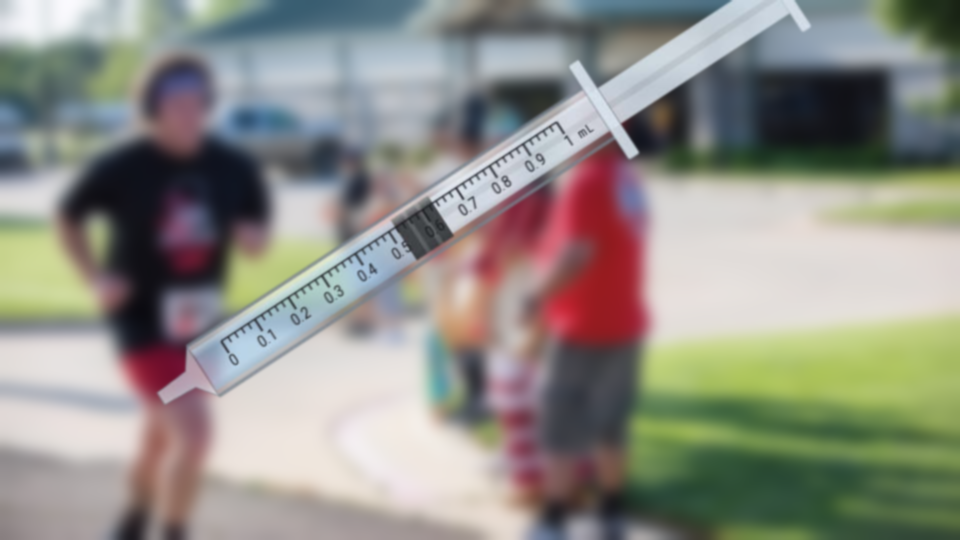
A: **0.52** mL
